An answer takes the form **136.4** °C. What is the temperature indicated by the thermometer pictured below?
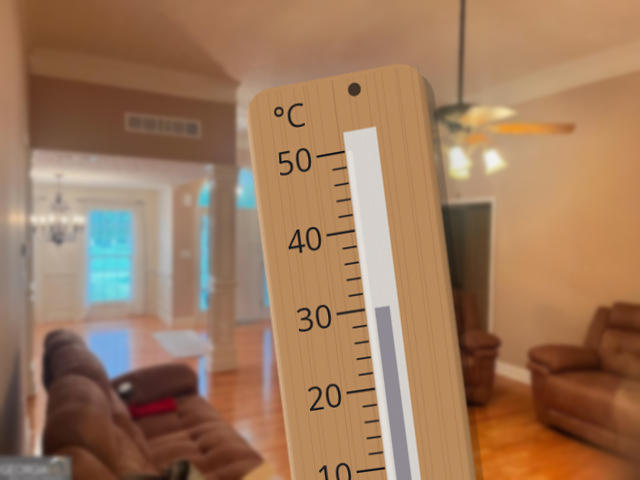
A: **30** °C
